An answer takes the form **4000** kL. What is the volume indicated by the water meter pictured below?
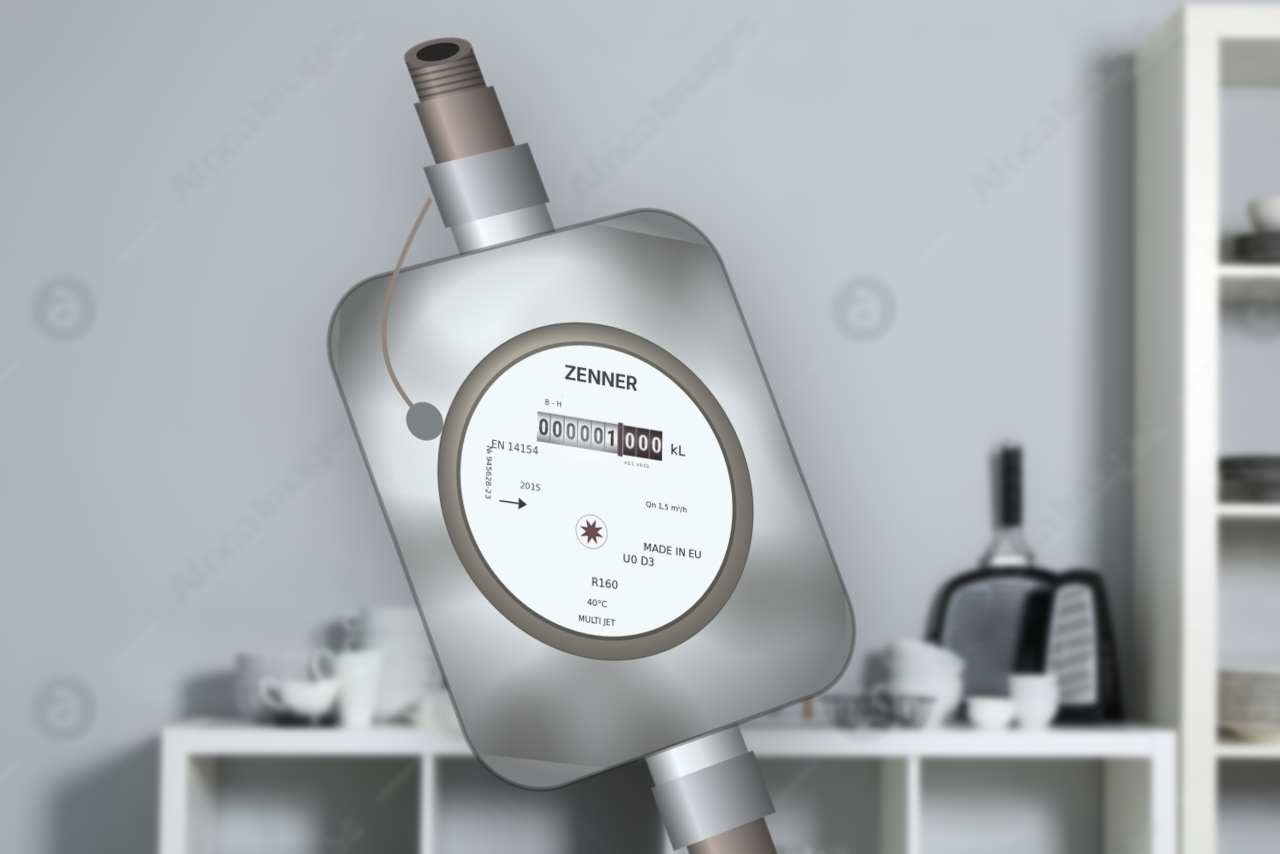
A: **1.000** kL
